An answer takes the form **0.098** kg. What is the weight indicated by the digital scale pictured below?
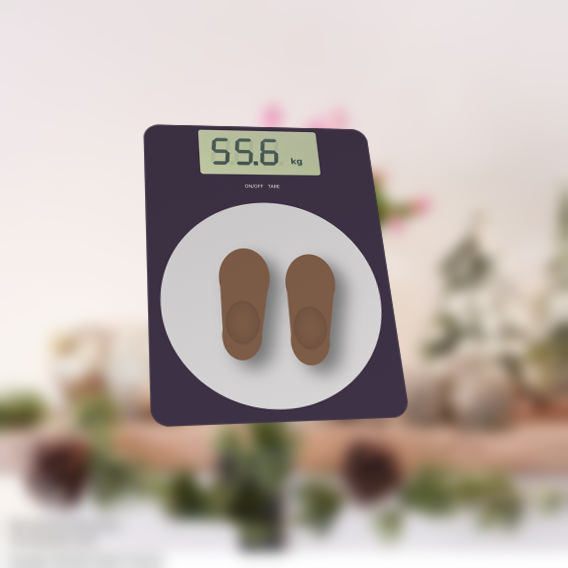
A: **55.6** kg
